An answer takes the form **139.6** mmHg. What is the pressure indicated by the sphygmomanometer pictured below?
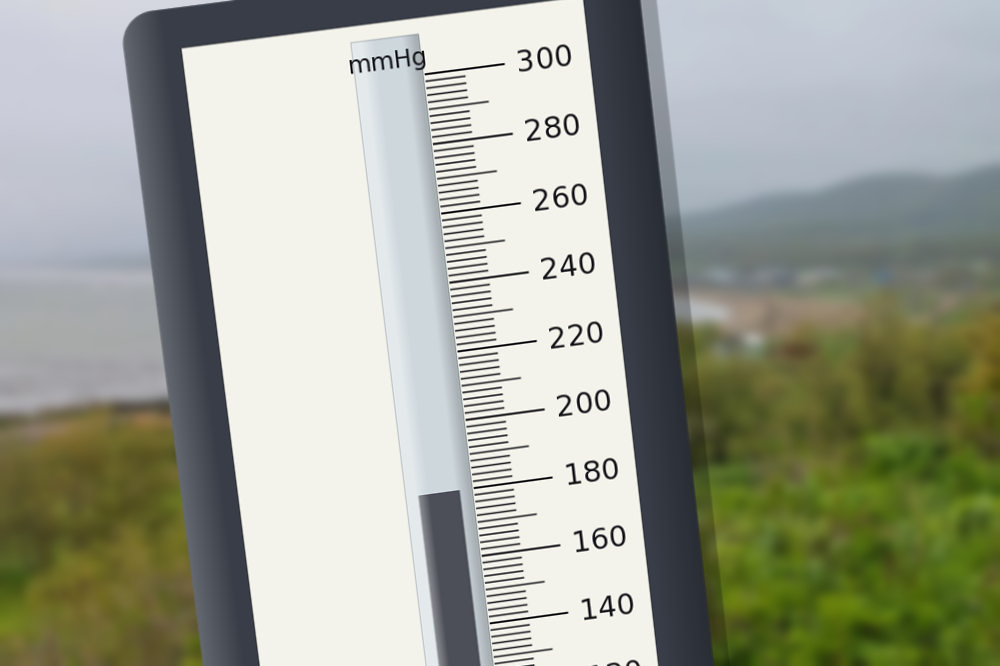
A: **180** mmHg
